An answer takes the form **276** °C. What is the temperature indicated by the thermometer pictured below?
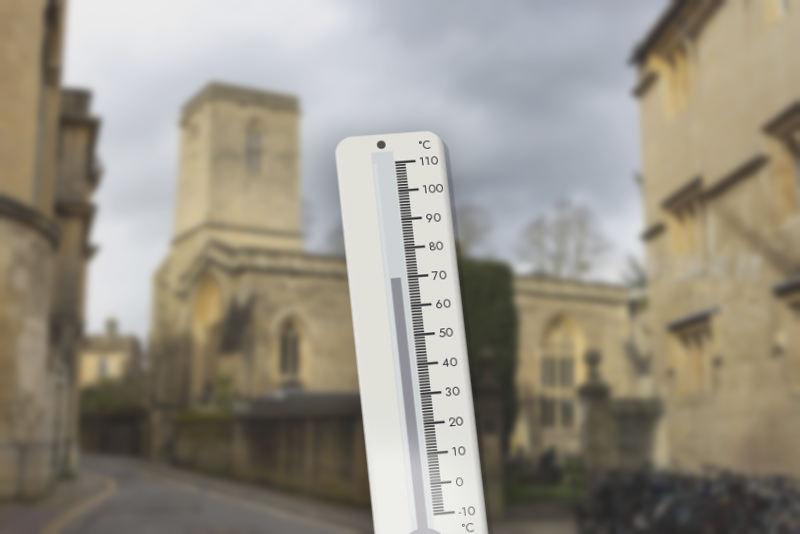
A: **70** °C
